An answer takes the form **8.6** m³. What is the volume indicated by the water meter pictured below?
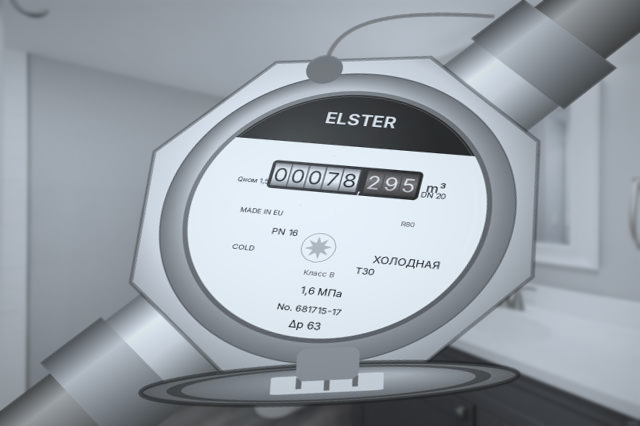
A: **78.295** m³
